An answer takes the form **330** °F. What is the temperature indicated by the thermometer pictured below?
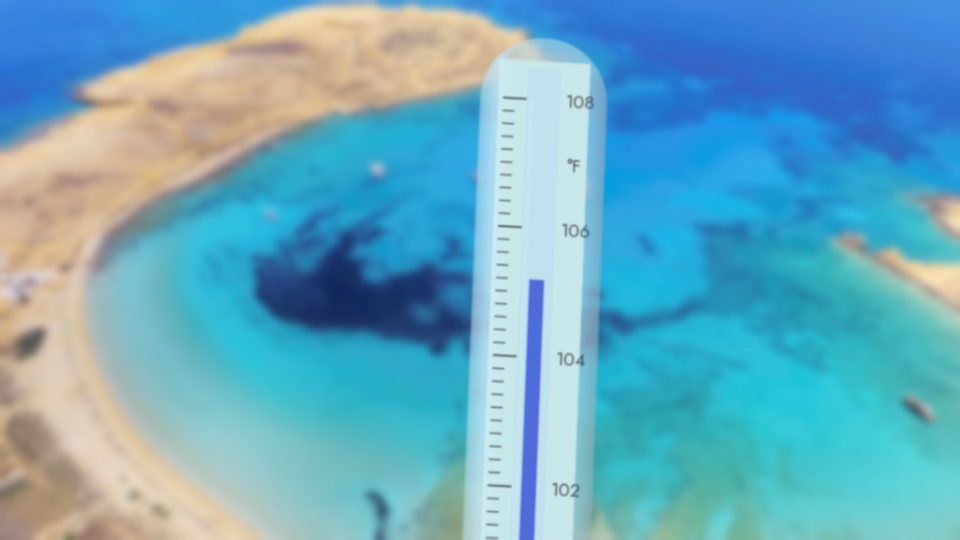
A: **105.2** °F
